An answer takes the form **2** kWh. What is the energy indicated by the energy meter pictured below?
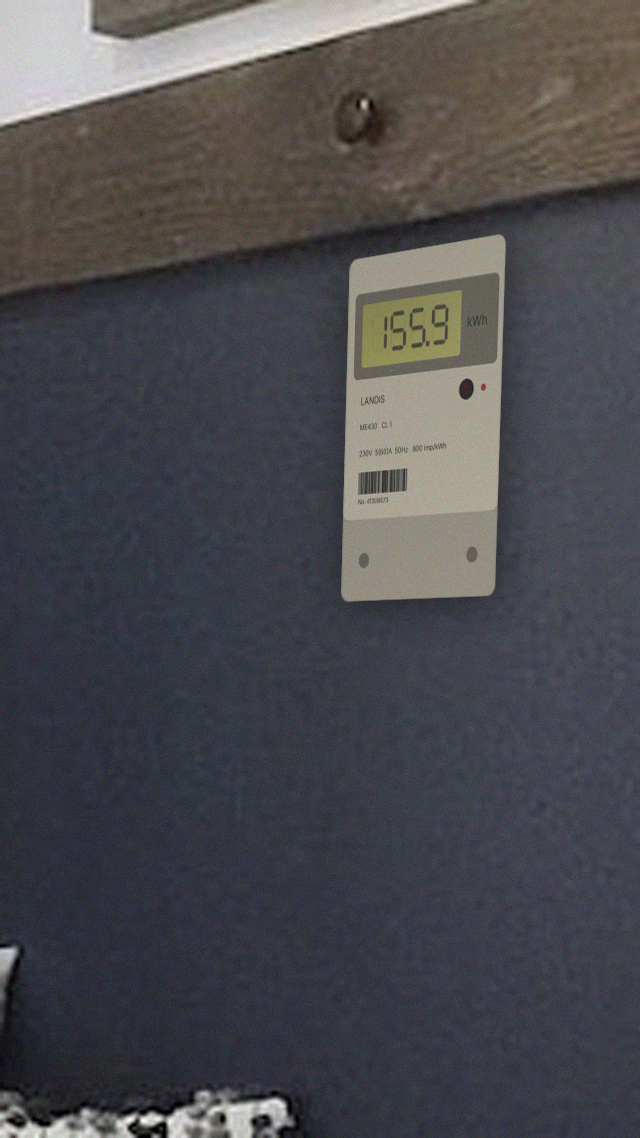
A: **155.9** kWh
